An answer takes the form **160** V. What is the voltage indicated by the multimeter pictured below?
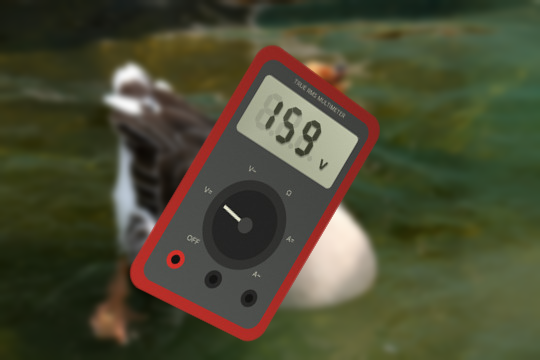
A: **159** V
